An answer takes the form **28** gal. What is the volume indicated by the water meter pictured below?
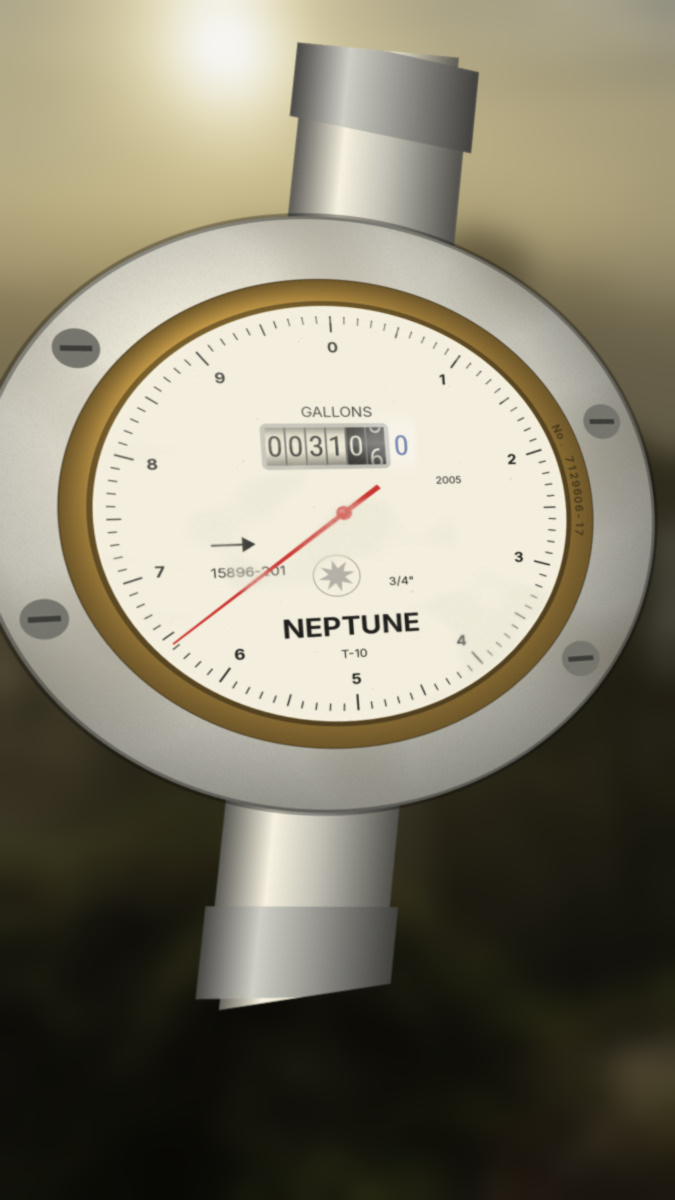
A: **31056.4** gal
